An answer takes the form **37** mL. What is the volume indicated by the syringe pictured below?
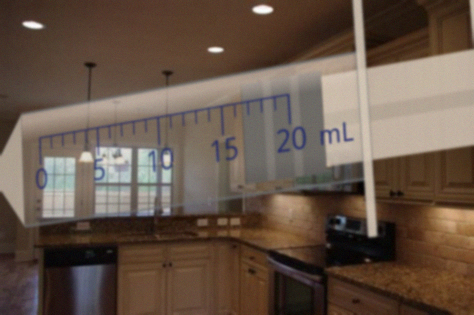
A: **16.5** mL
